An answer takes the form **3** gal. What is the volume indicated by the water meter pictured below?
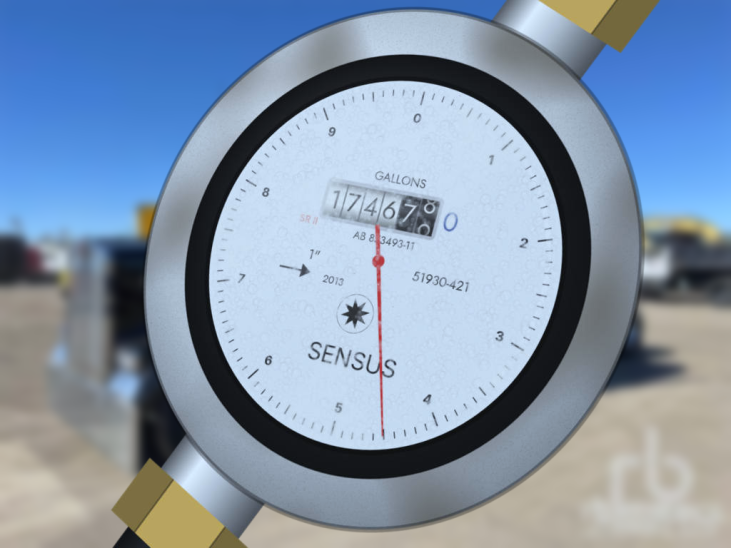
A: **1746784.5** gal
